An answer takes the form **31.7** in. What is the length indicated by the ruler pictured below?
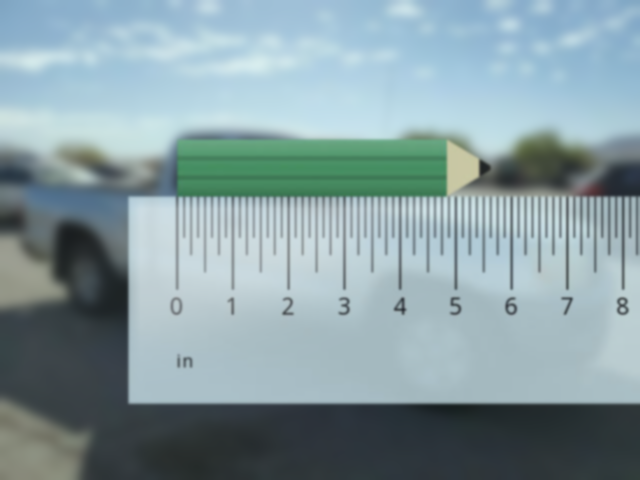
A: **5.625** in
